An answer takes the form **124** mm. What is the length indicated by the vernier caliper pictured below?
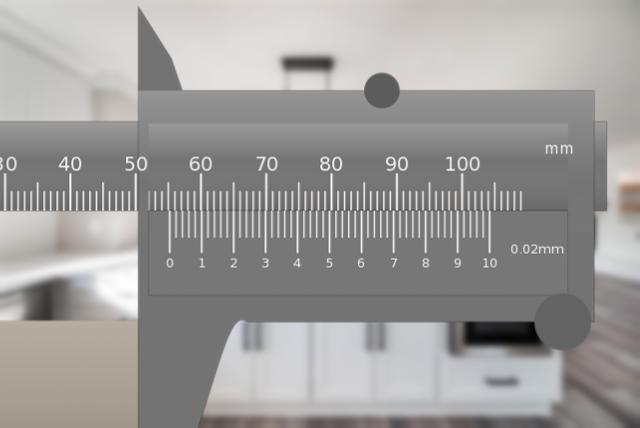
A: **55.2** mm
